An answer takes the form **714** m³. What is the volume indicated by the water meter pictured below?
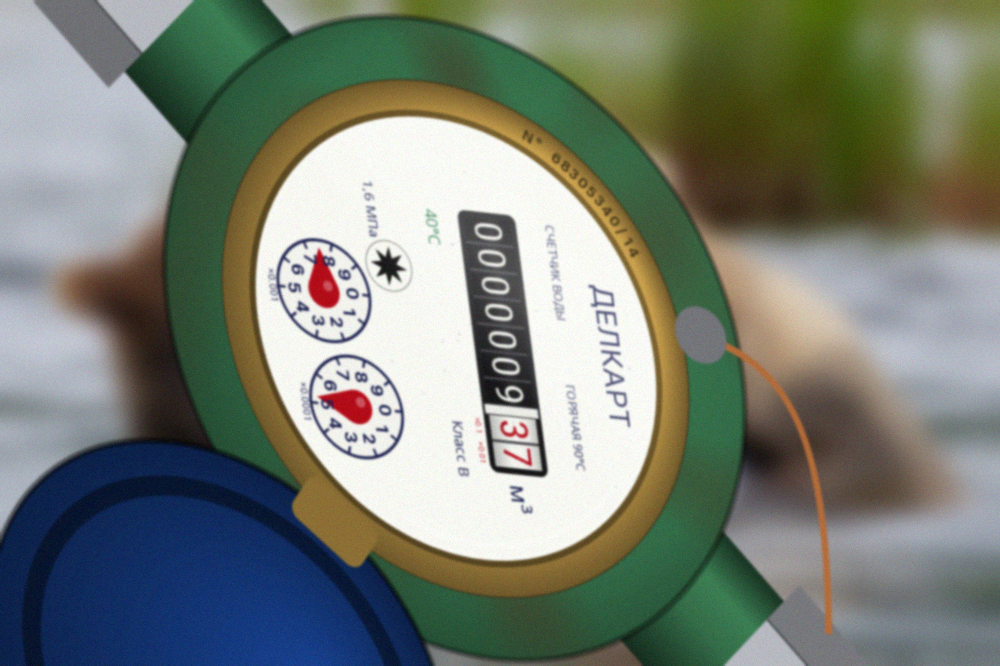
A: **9.3775** m³
